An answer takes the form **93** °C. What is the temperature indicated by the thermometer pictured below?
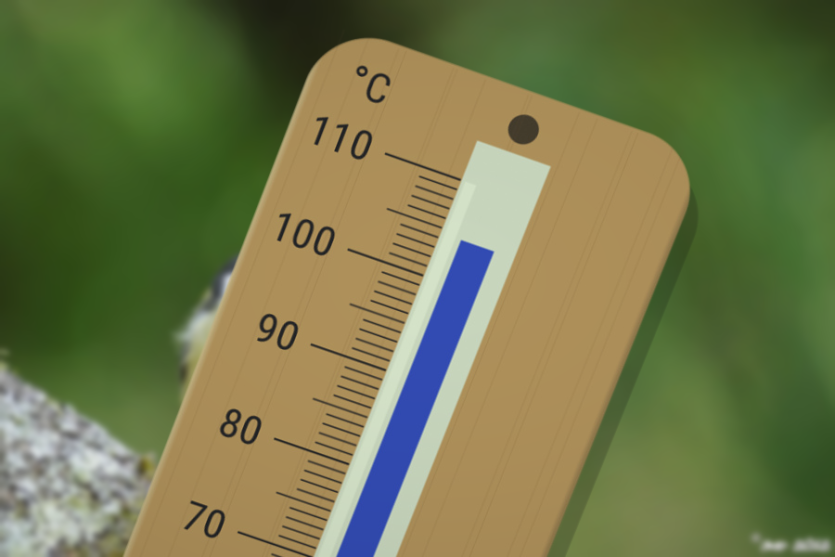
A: **104.5** °C
